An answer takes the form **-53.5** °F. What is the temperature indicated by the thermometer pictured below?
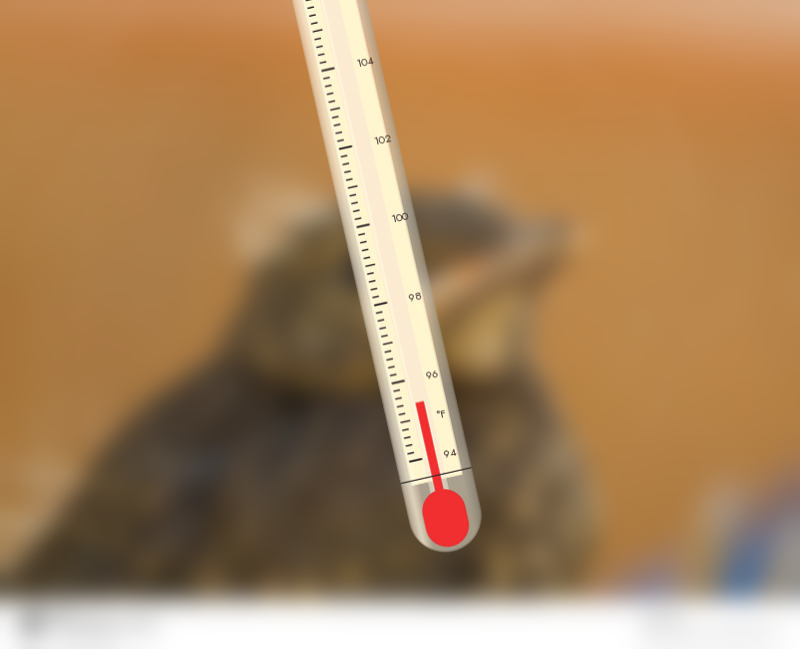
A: **95.4** °F
